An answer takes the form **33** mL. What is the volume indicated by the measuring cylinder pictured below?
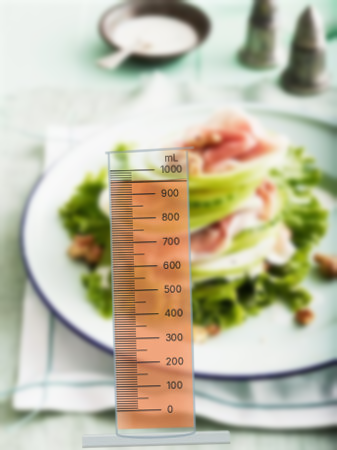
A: **950** mL
